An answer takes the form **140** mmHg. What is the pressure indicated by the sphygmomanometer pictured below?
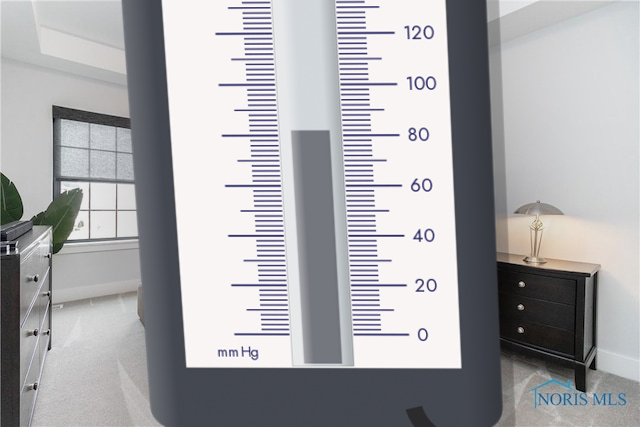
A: **82** mmHg
